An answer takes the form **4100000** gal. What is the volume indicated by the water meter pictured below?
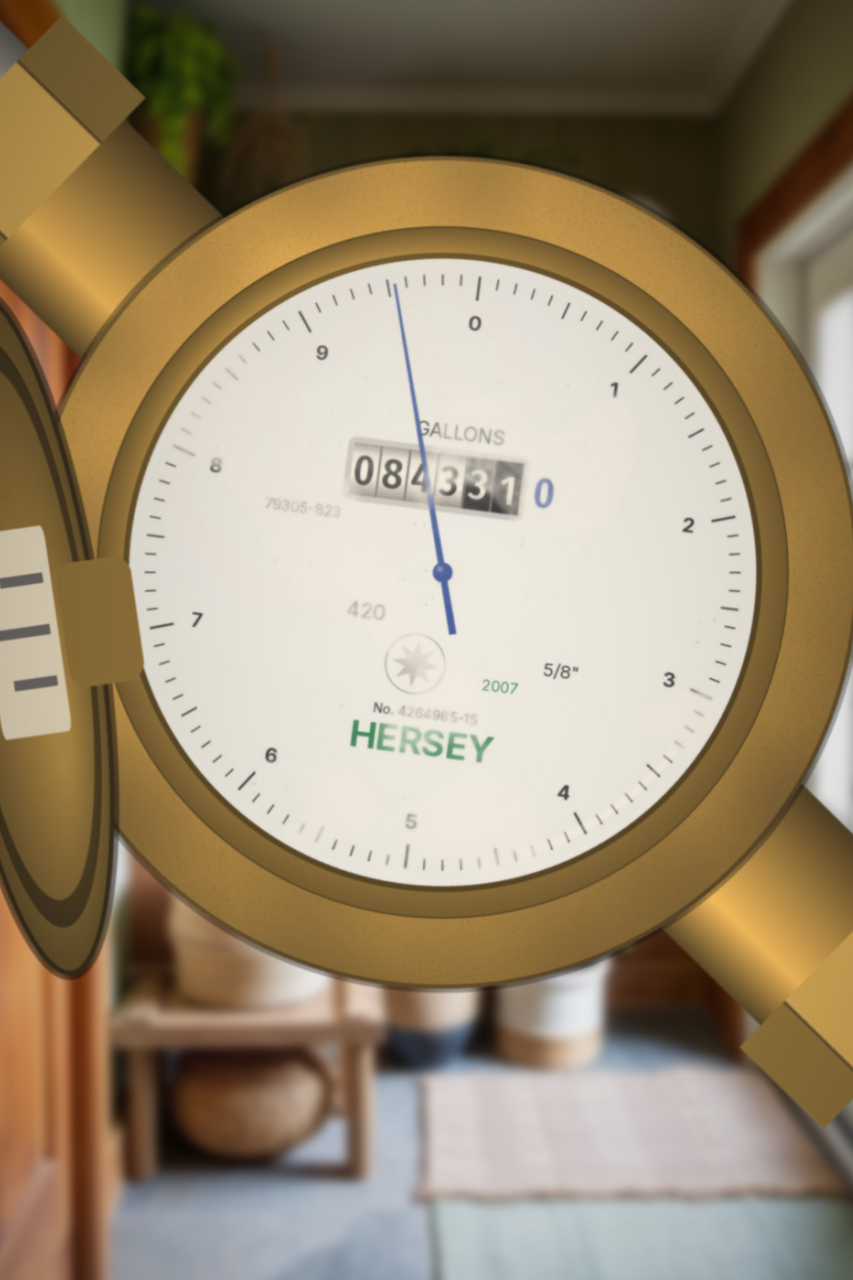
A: **843309.5** gal
